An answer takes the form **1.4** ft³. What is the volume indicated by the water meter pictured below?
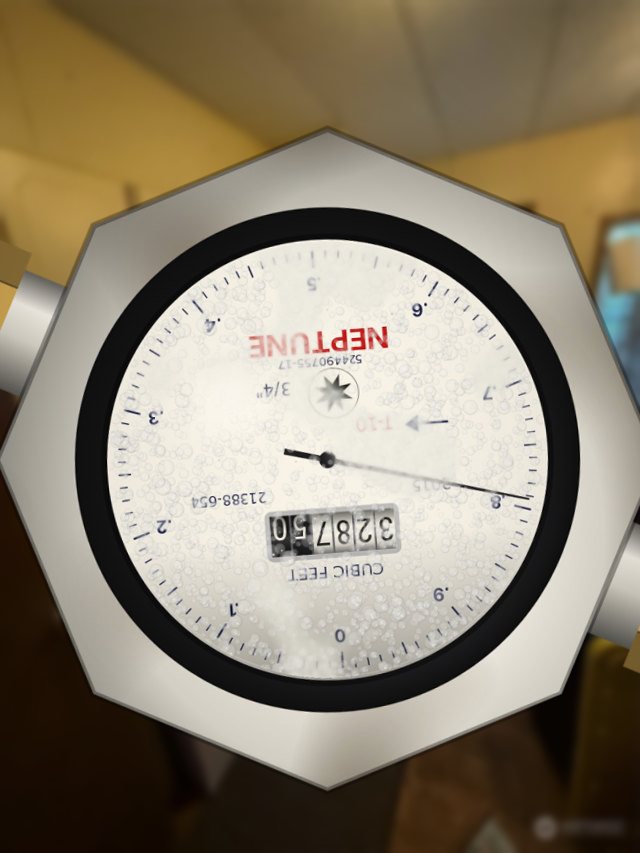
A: **328749.79** ft³
